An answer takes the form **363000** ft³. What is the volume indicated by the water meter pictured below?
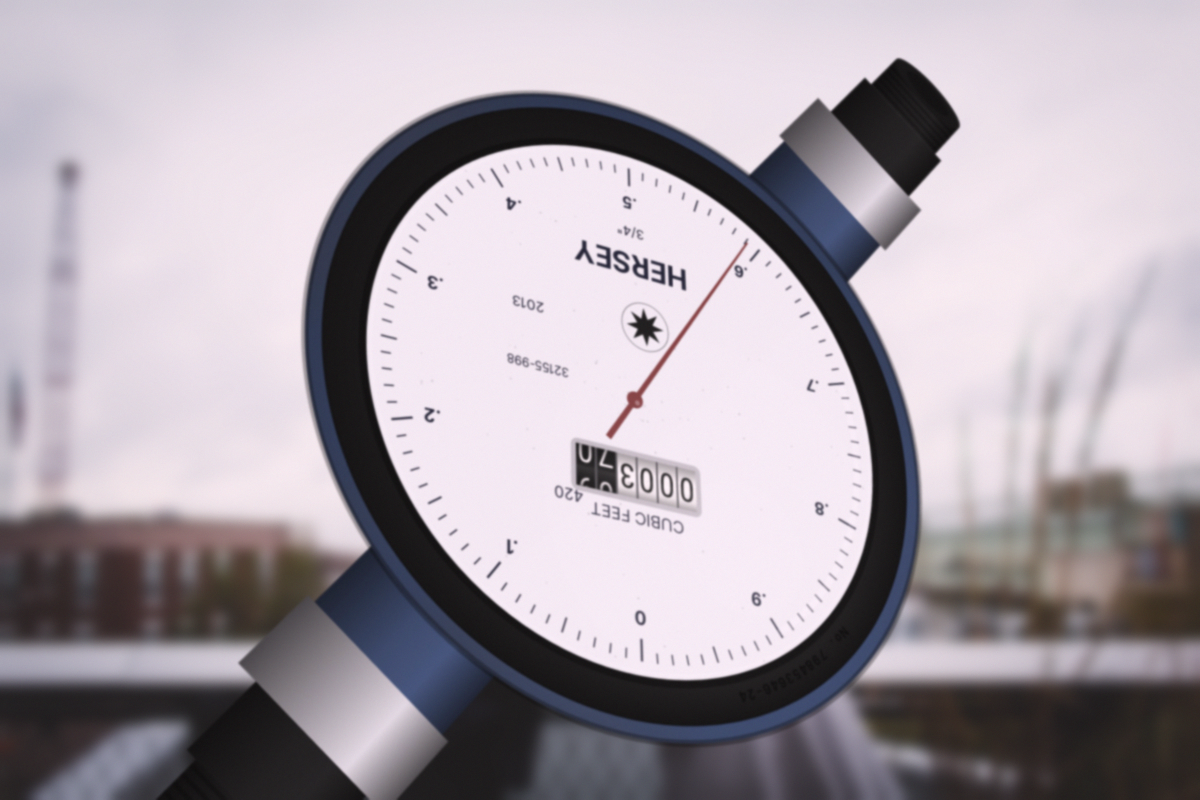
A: **369.59** ft³
